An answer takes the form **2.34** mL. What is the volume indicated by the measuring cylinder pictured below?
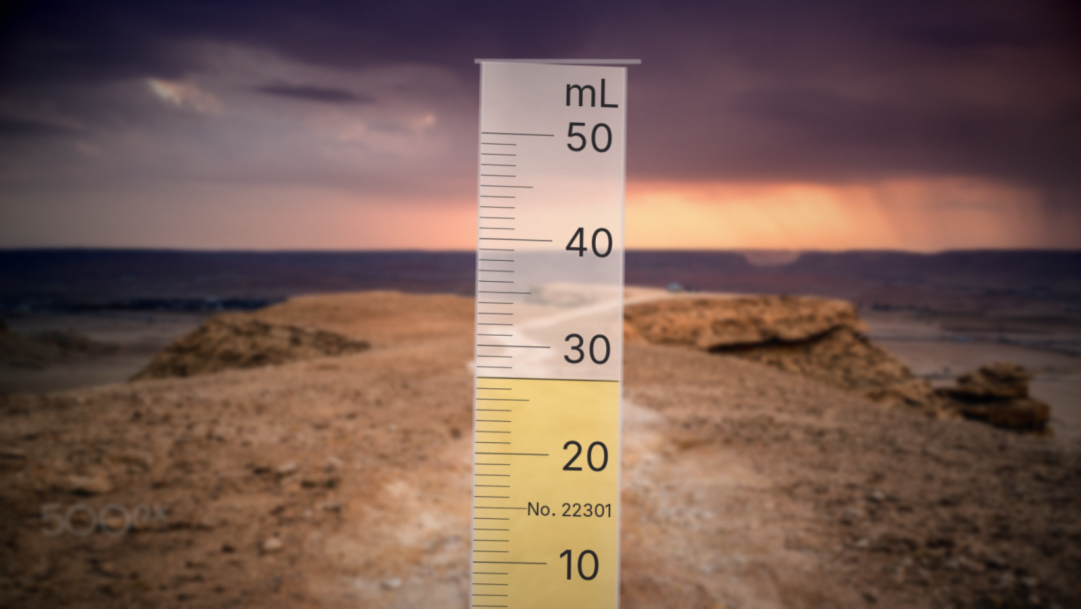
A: **27** mL
